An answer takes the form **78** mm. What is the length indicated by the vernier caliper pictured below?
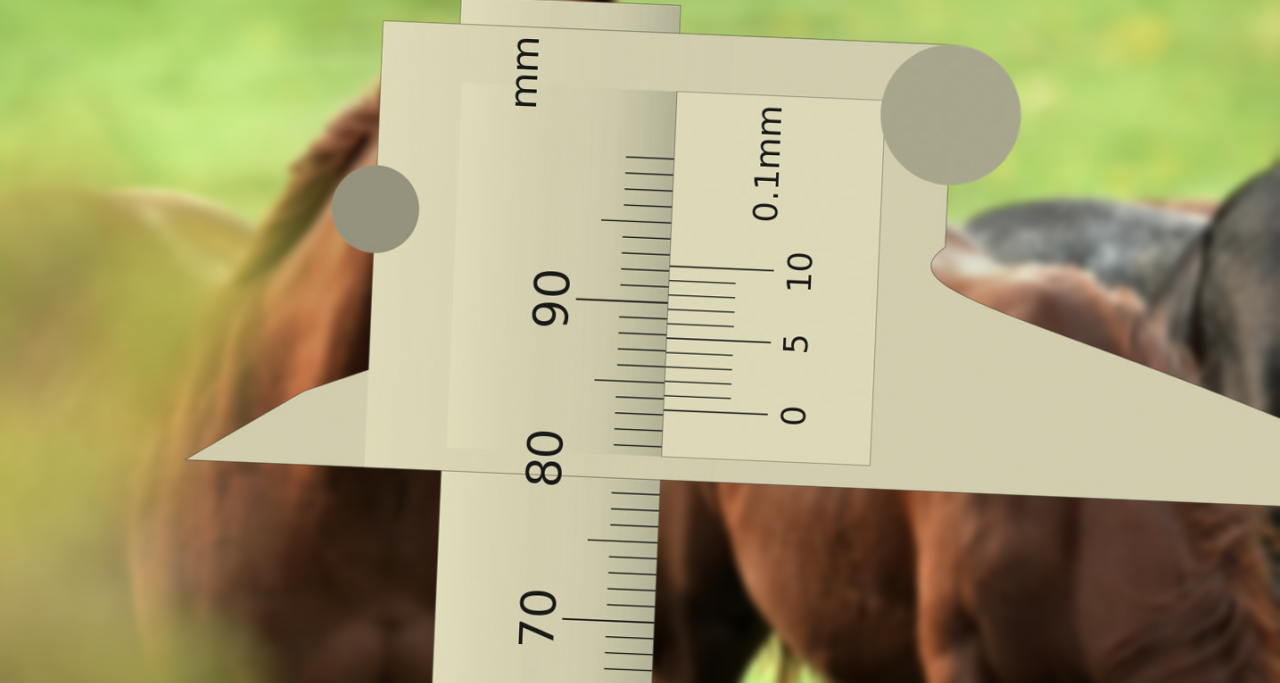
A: **83.3** mm
